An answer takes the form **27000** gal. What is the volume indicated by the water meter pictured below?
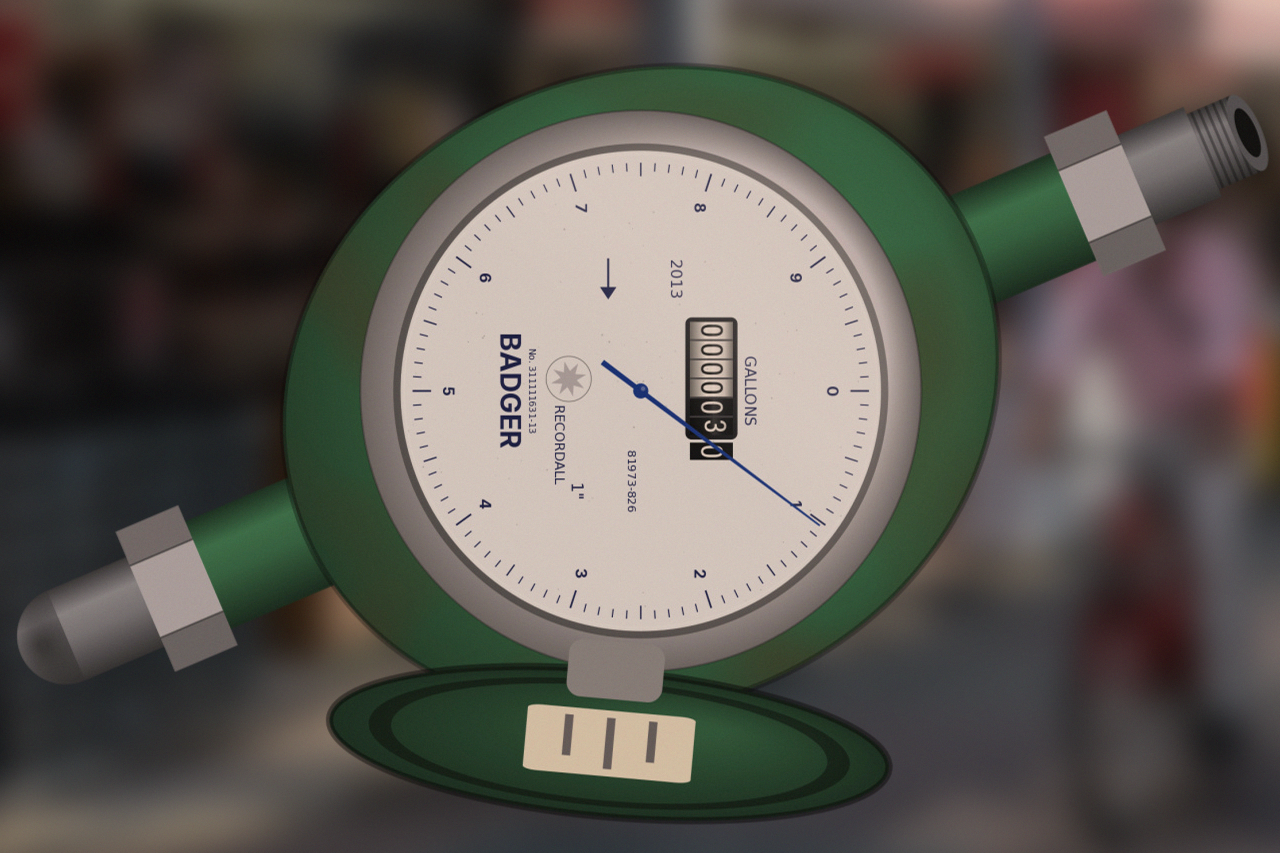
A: **31.0** gal
